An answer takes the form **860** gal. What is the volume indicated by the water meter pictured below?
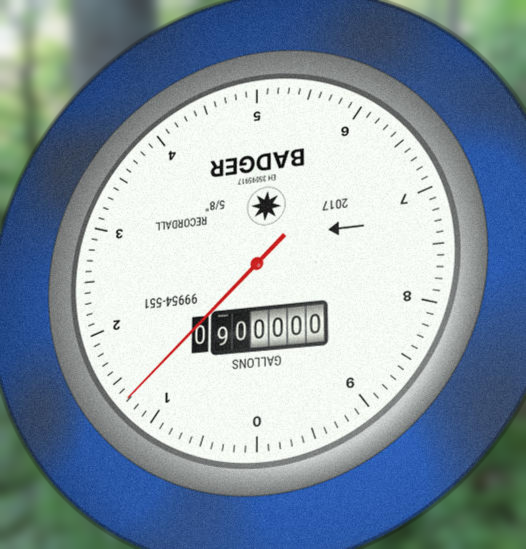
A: **61.3** gal
